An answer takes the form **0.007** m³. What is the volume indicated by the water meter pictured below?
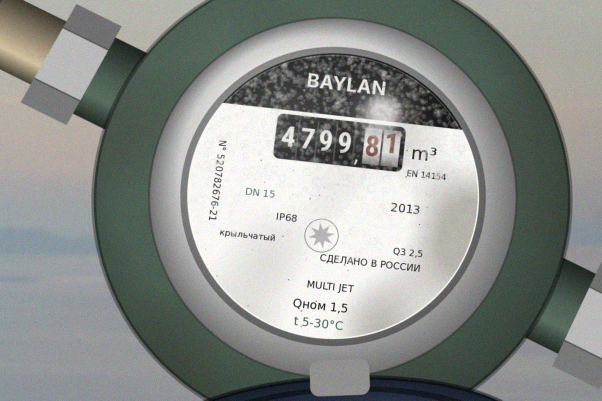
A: **4799.81** m³
